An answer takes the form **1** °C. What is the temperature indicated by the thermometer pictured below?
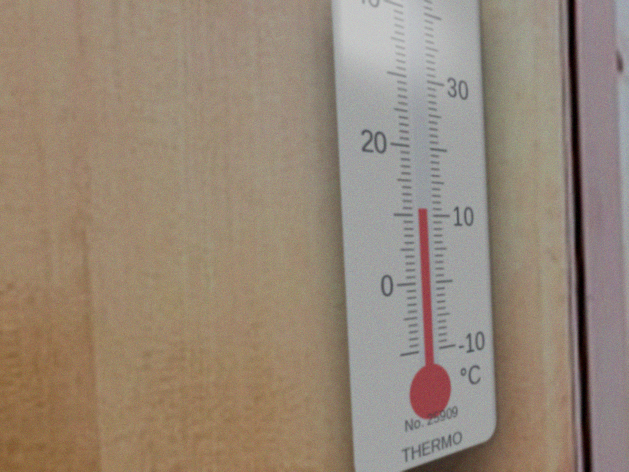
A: **11** °C
